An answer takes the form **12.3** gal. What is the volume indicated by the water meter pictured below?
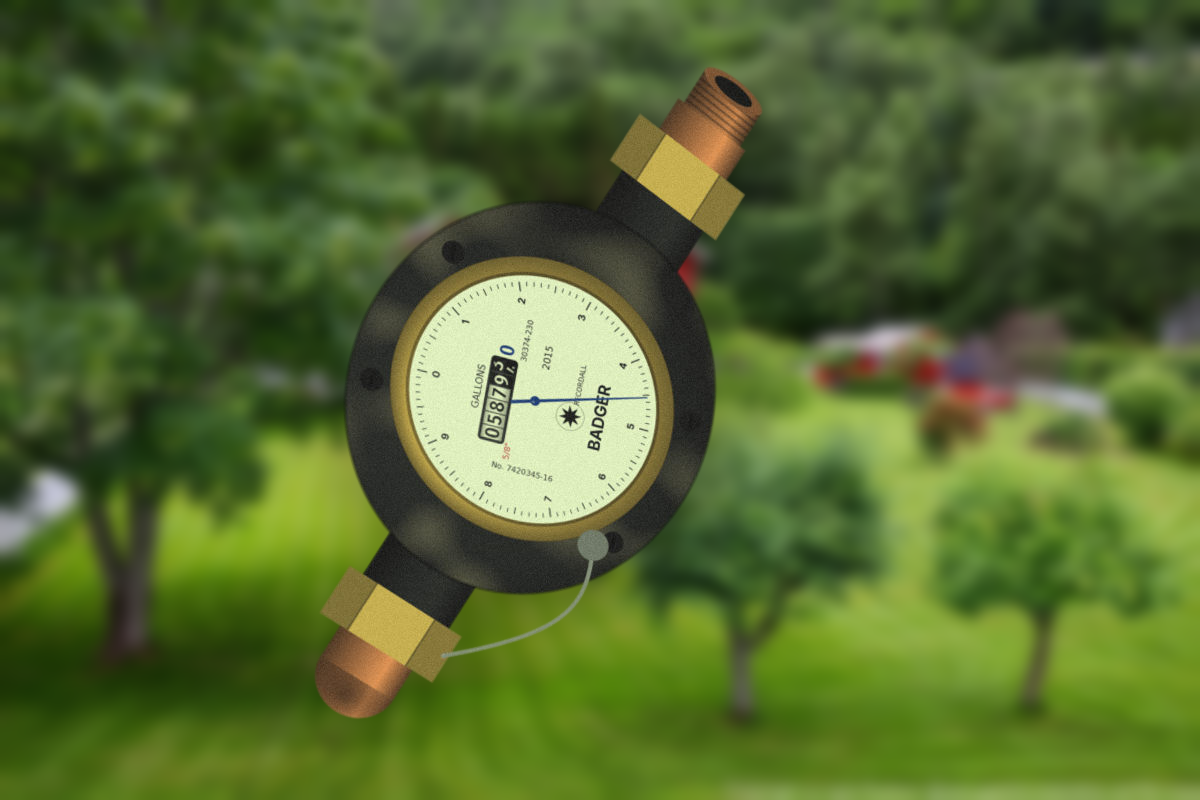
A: **587934.5** gal
